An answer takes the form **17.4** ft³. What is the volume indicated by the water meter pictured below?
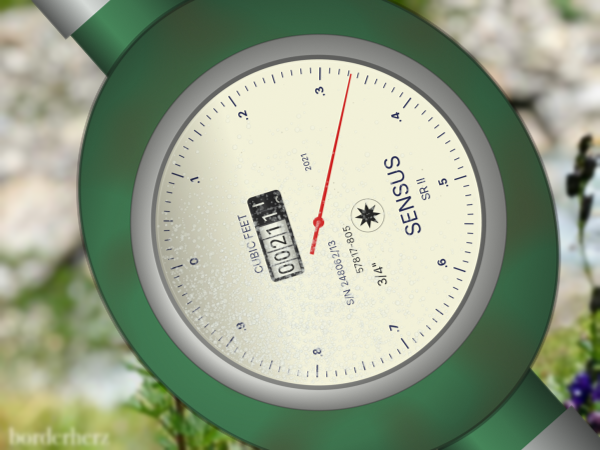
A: **2111.33** ft³
